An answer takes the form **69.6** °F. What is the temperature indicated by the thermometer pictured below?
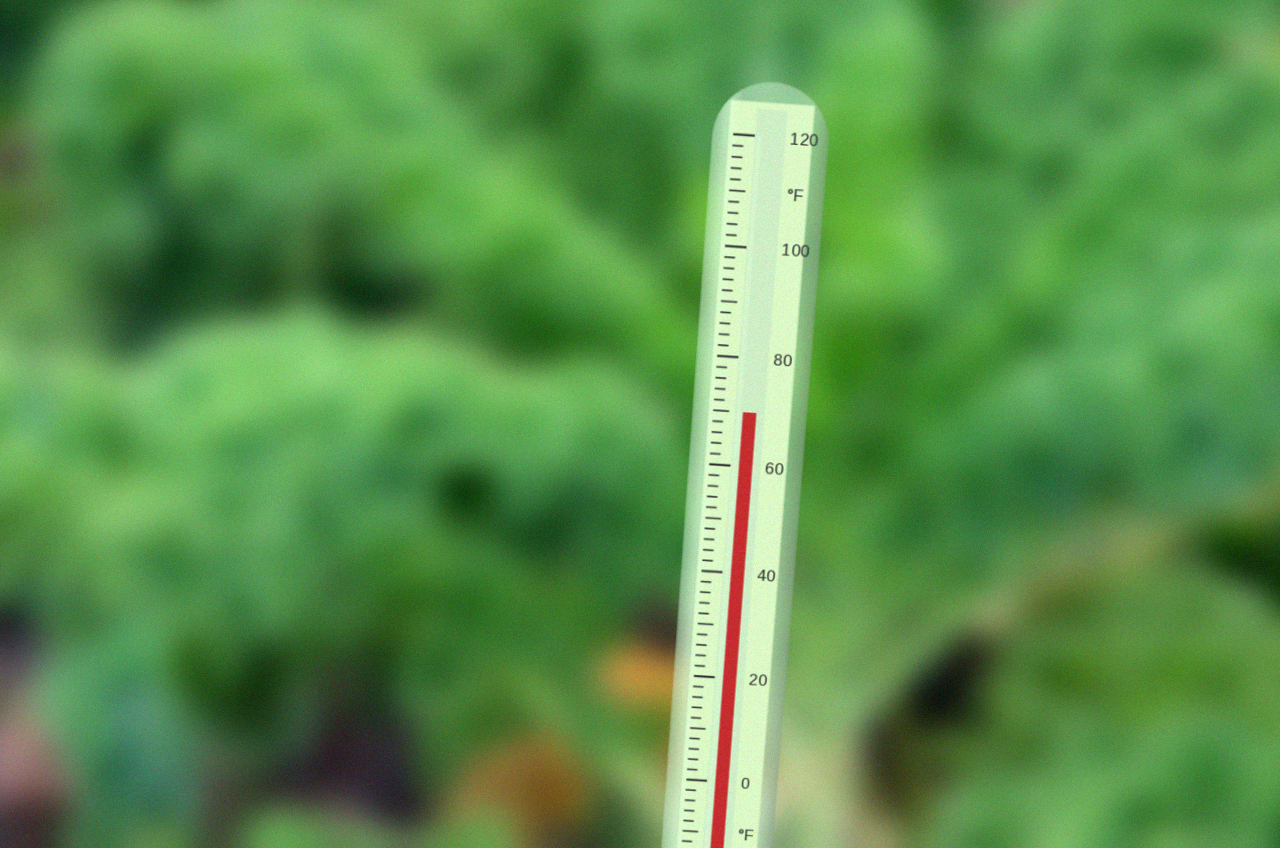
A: **70** °F
